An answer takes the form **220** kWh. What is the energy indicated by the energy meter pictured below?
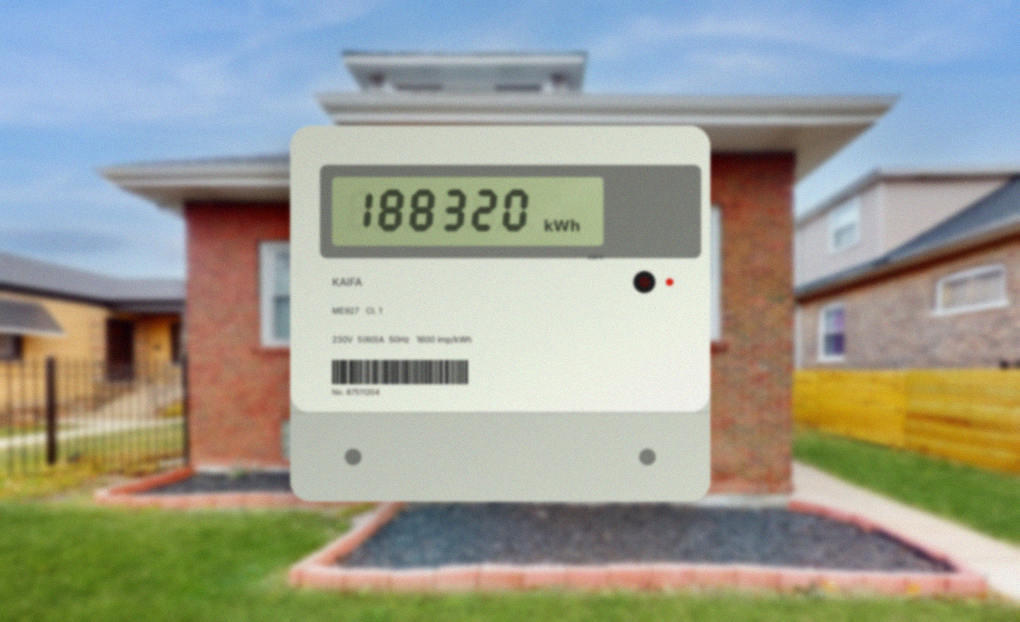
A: **188320** kWh
